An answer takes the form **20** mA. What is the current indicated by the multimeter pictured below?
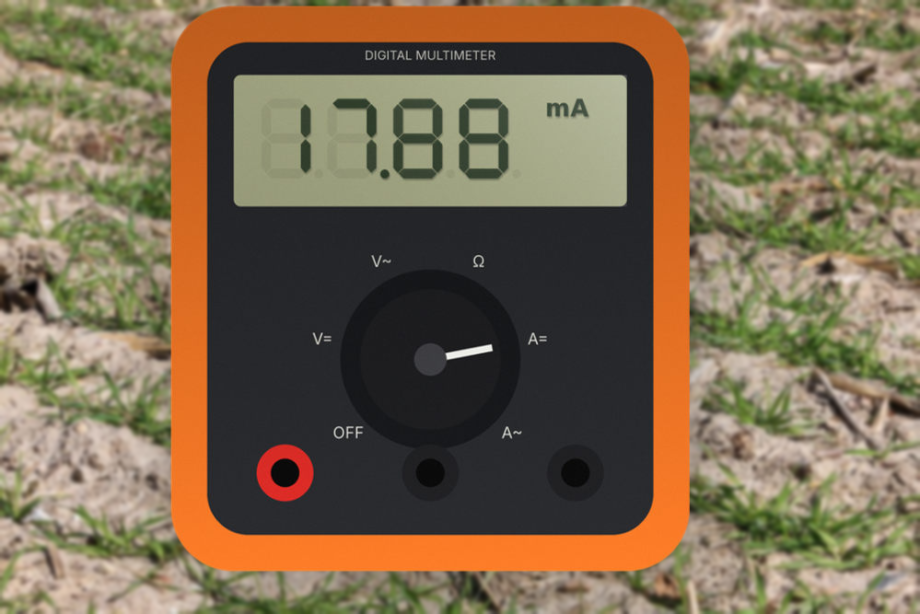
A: **17.88** mA
